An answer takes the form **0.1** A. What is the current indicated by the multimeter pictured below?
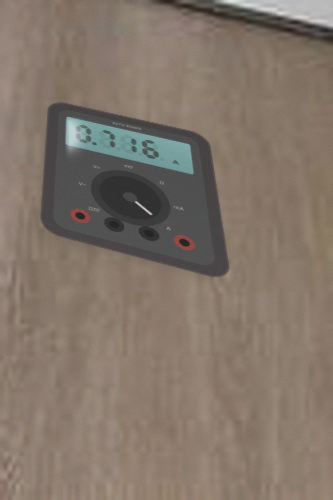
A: **0.716** A
